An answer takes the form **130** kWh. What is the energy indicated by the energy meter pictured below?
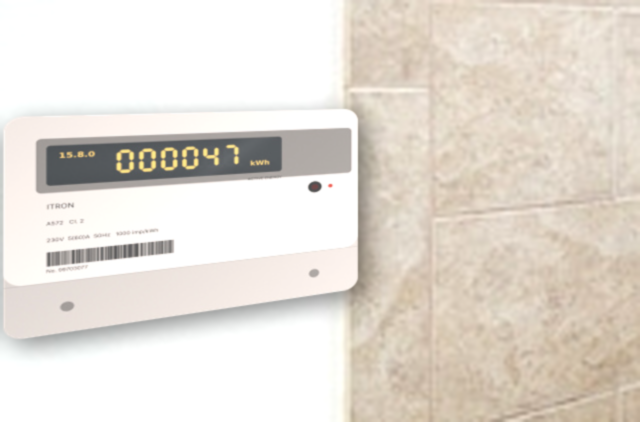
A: **47** kWh
